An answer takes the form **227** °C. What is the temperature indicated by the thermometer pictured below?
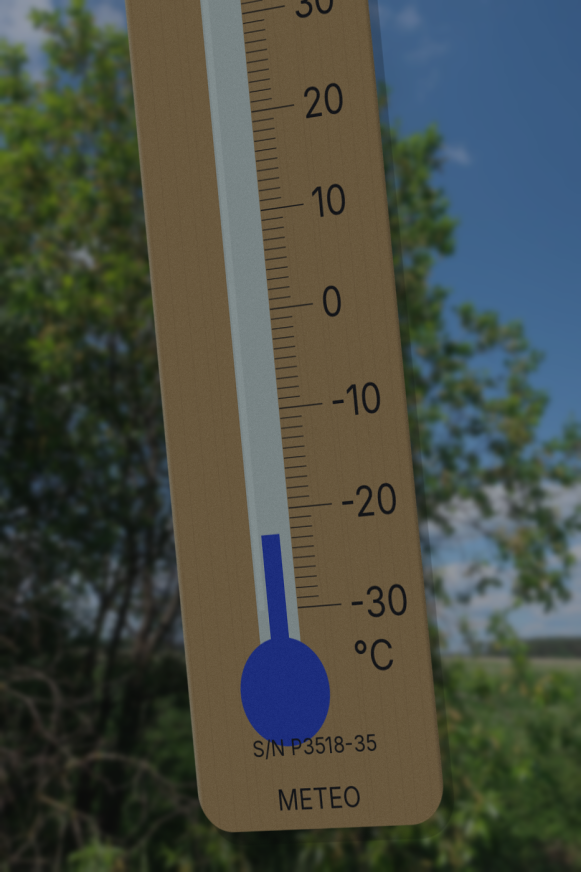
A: **-22.5** °C
